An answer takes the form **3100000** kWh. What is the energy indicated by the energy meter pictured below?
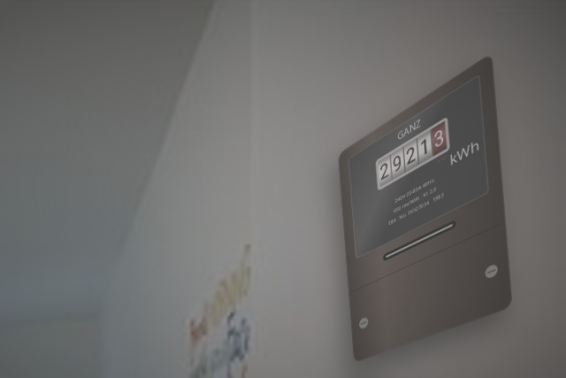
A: **2921.3** kWh
